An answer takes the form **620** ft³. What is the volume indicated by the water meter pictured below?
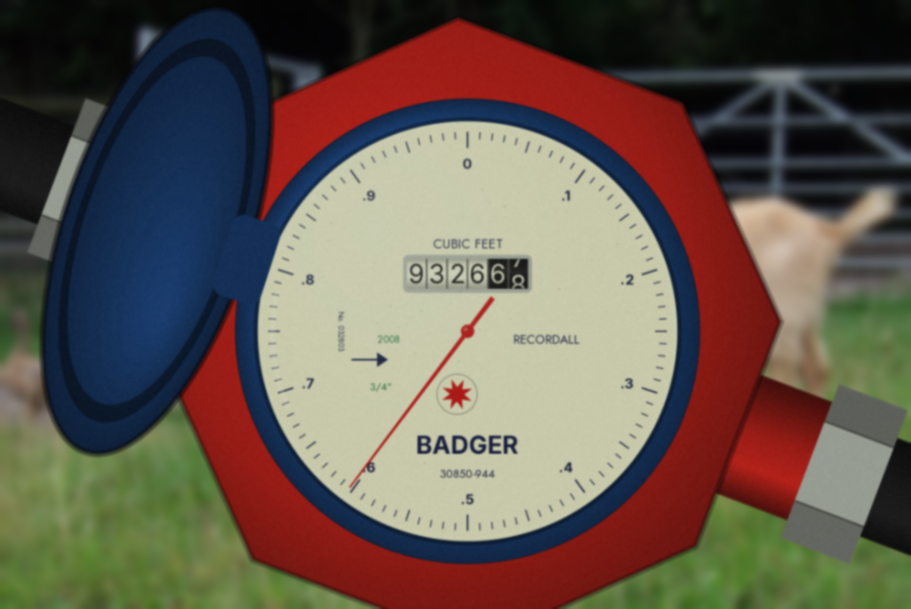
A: **932667.60** ft³
